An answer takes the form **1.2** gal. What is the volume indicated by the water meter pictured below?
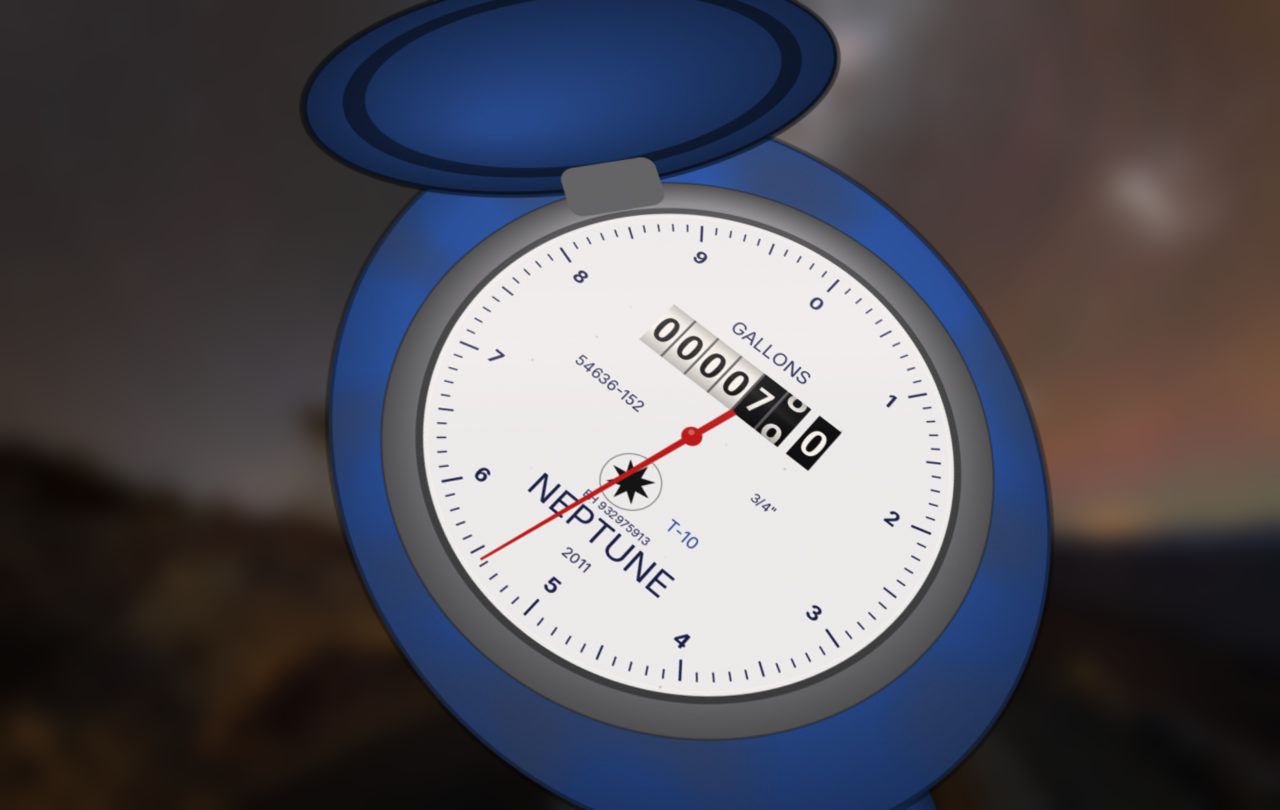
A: **785.4** gal
